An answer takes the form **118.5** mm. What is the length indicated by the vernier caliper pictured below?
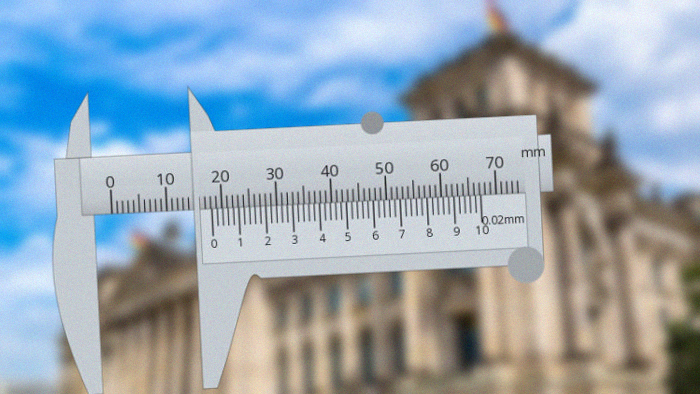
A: **18.2** mm
